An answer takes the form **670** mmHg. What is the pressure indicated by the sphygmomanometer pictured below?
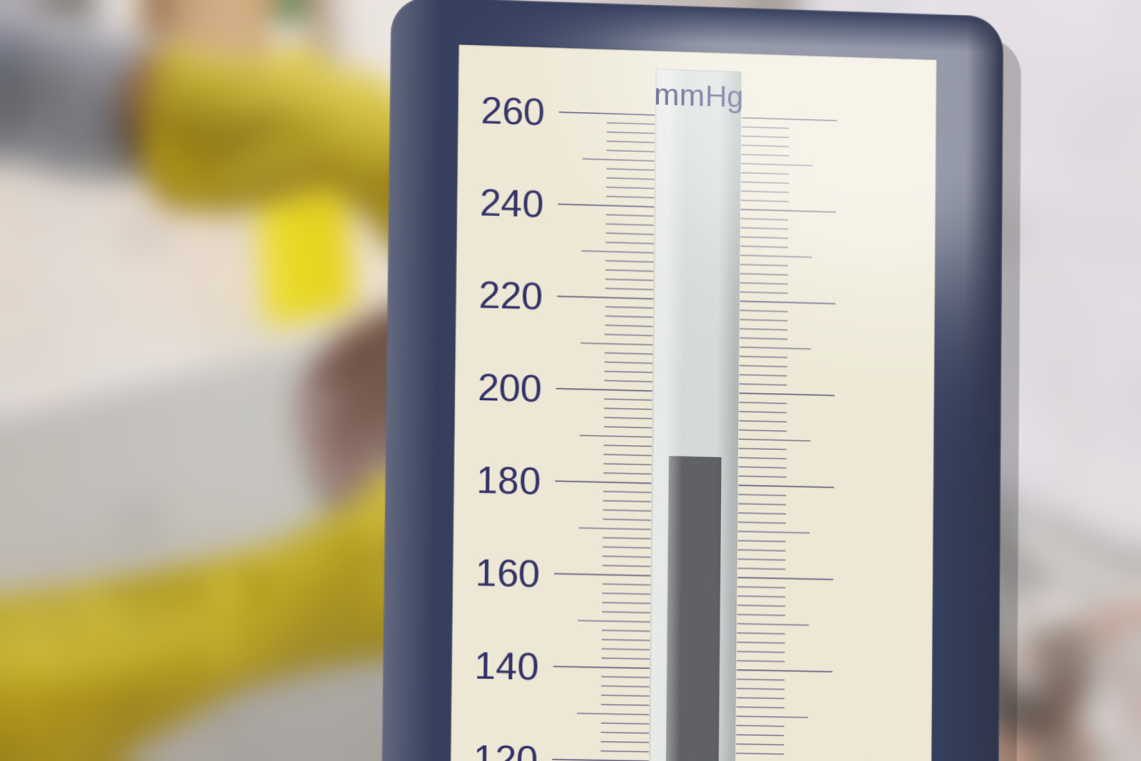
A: **186** mmHg
